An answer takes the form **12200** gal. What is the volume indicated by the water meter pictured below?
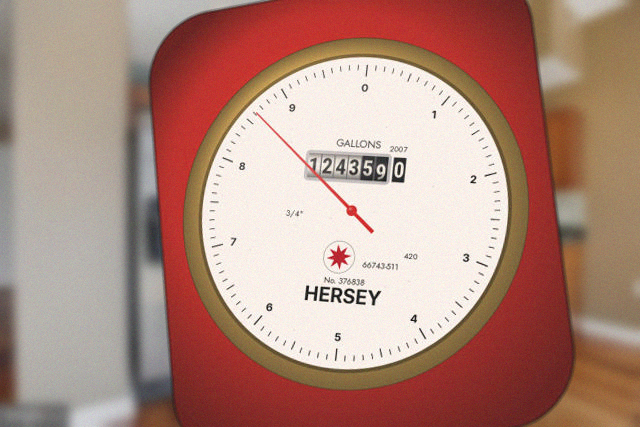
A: **1243588.6** gal
